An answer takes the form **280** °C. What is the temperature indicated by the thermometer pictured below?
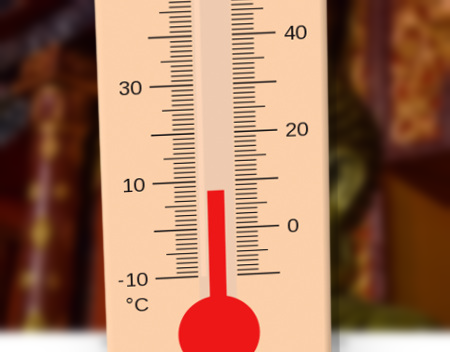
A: **8** °C
